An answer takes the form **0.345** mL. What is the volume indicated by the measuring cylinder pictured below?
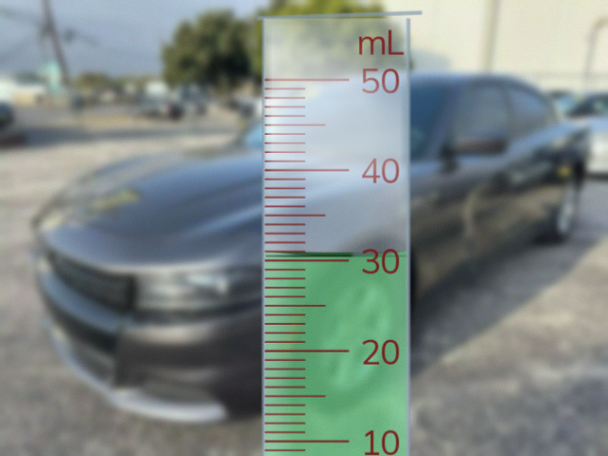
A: **30.5** mL
